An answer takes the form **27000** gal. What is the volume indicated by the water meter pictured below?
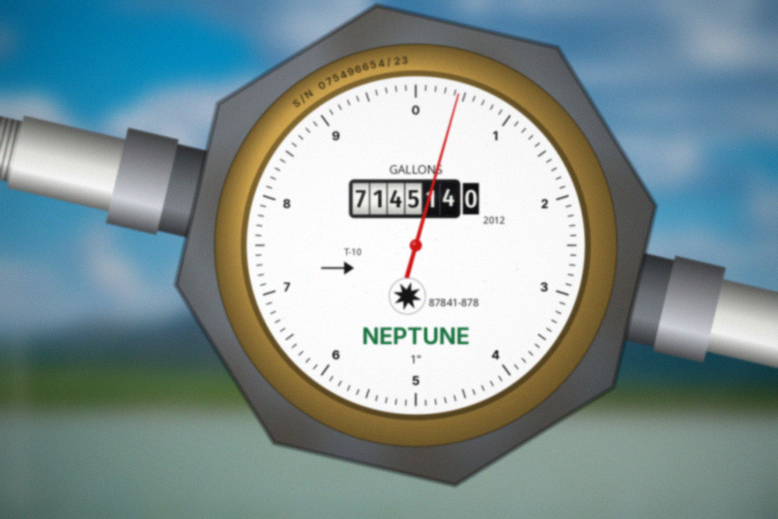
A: **7145140.4** gal
